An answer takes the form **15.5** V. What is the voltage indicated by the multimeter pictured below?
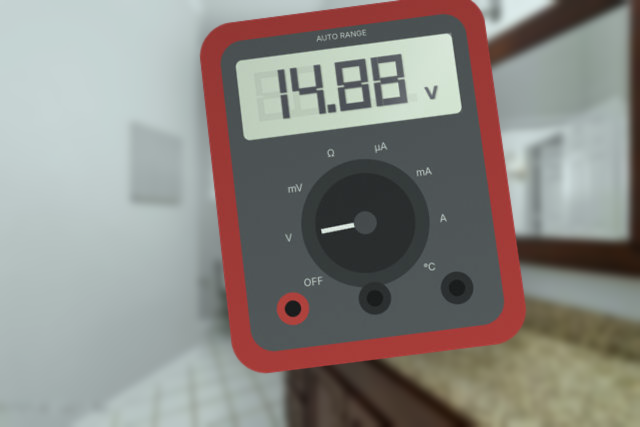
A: **14.88** V
